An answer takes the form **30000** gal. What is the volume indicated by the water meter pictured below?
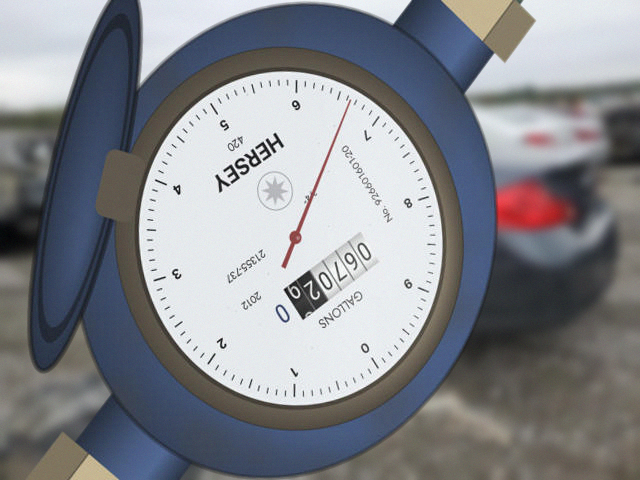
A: **670286.6** gal
